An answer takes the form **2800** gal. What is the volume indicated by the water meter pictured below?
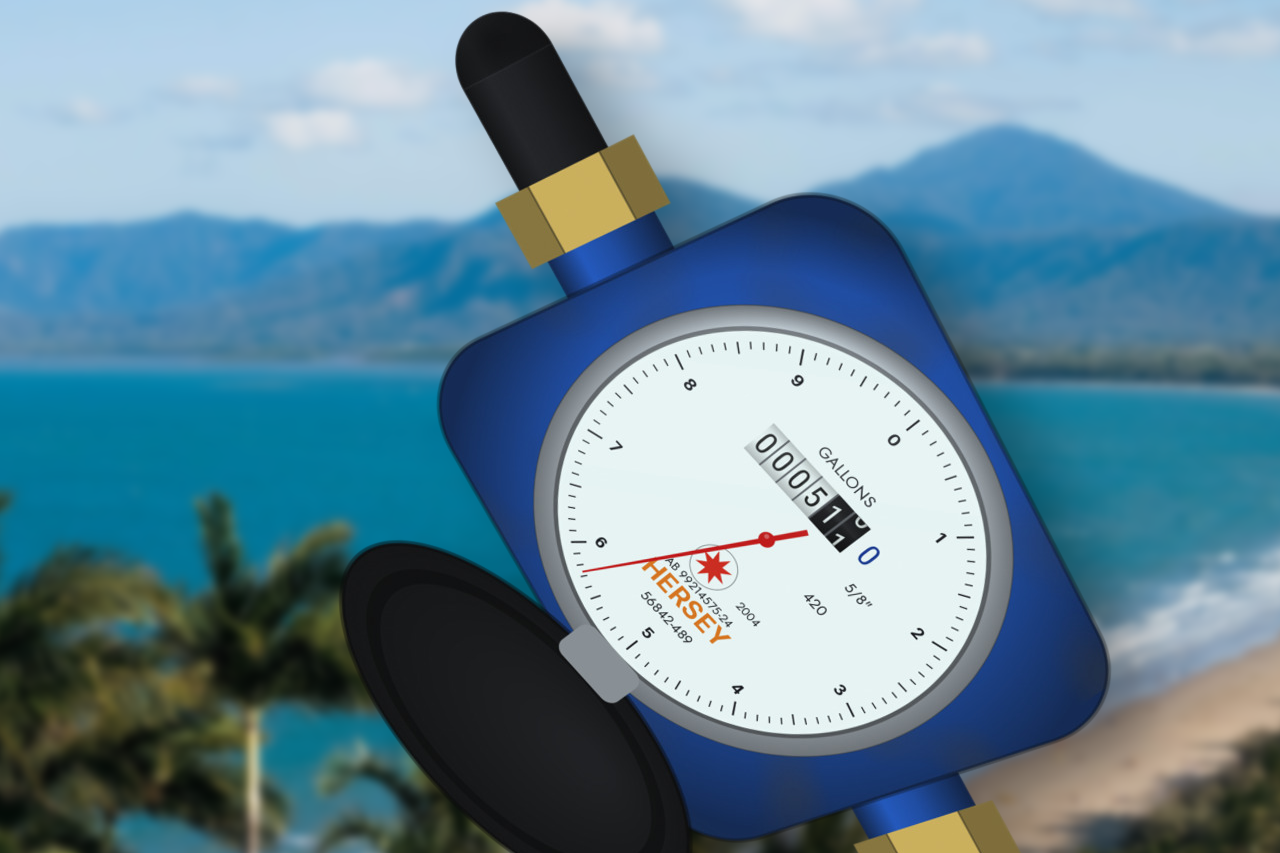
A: **5105.7** gal
